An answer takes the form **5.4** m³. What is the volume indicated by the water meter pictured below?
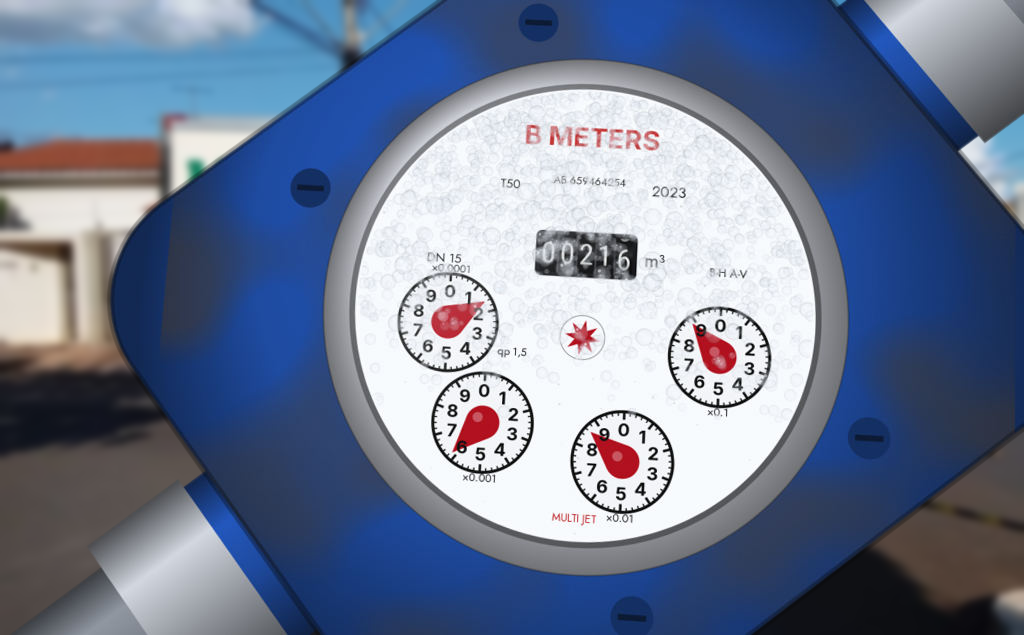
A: **215.8861** m³
